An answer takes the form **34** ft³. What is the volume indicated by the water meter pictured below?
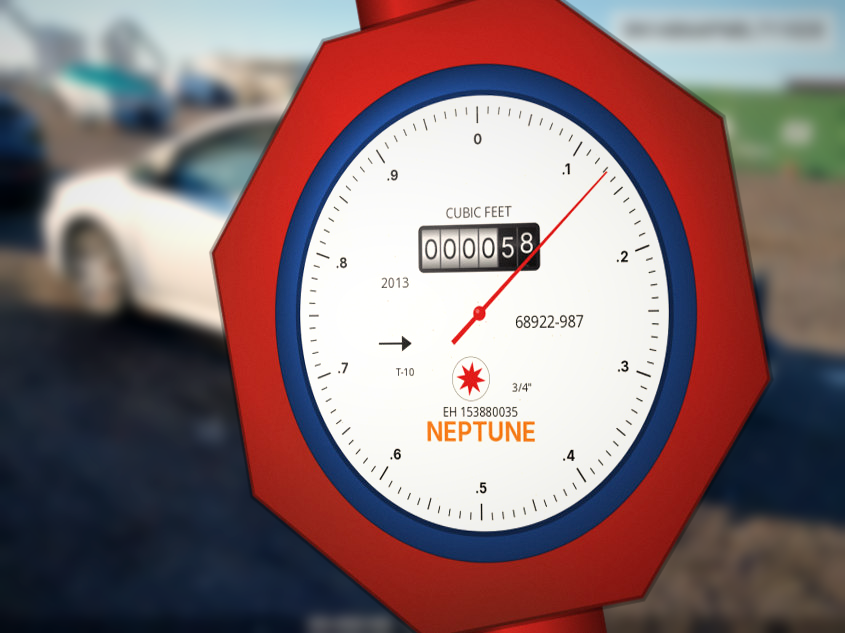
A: **58.13** ft³
